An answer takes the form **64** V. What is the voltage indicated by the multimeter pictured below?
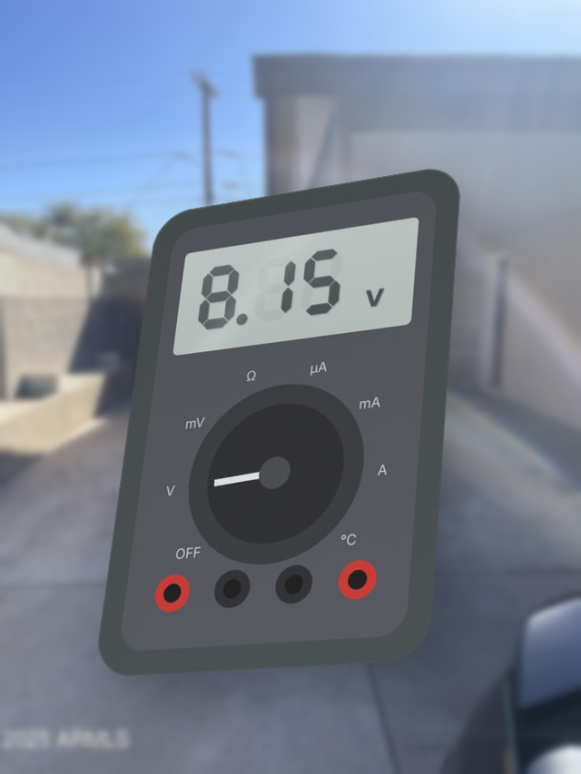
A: **8.15** V
